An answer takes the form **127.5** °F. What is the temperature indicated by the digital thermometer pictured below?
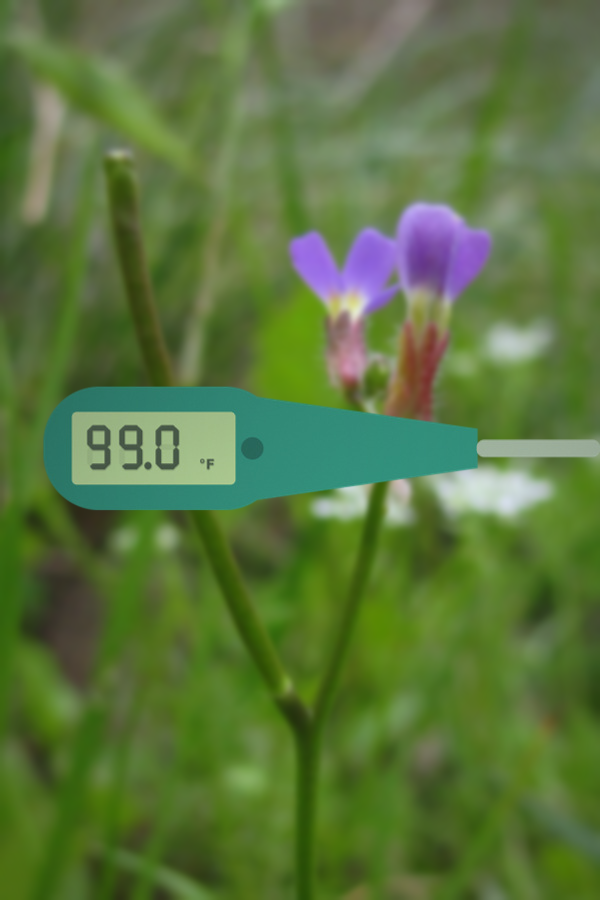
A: **99.0** °F
